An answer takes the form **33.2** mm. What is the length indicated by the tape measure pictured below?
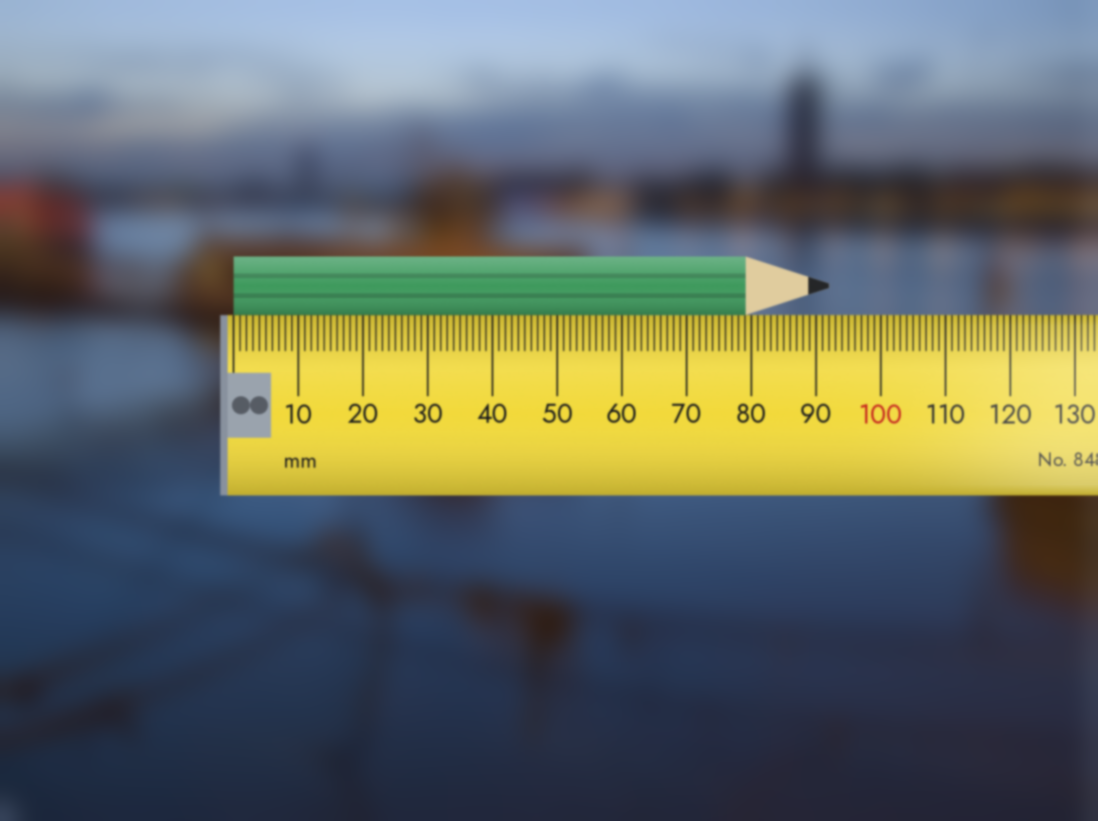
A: **92** mm
